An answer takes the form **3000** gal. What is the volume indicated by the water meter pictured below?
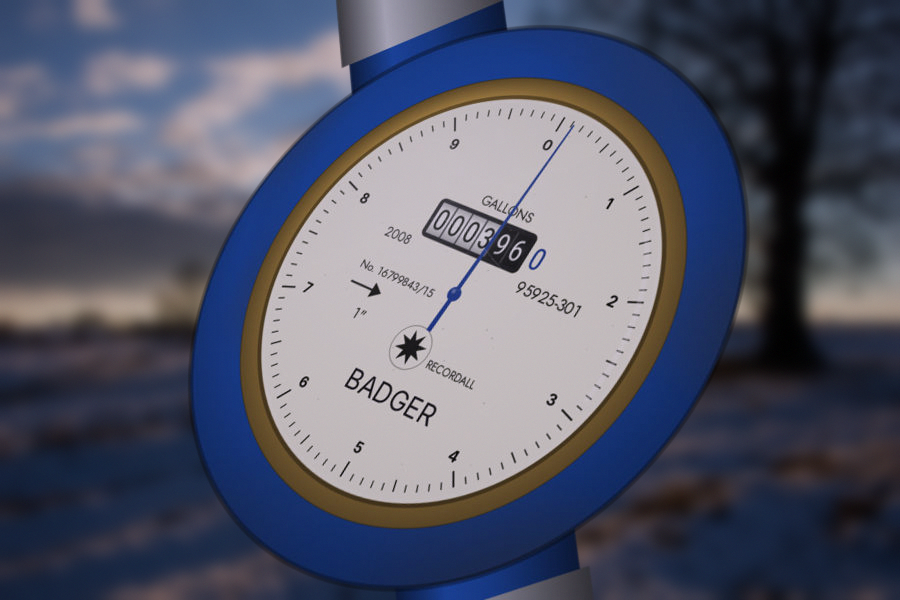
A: **3960.1** gal
